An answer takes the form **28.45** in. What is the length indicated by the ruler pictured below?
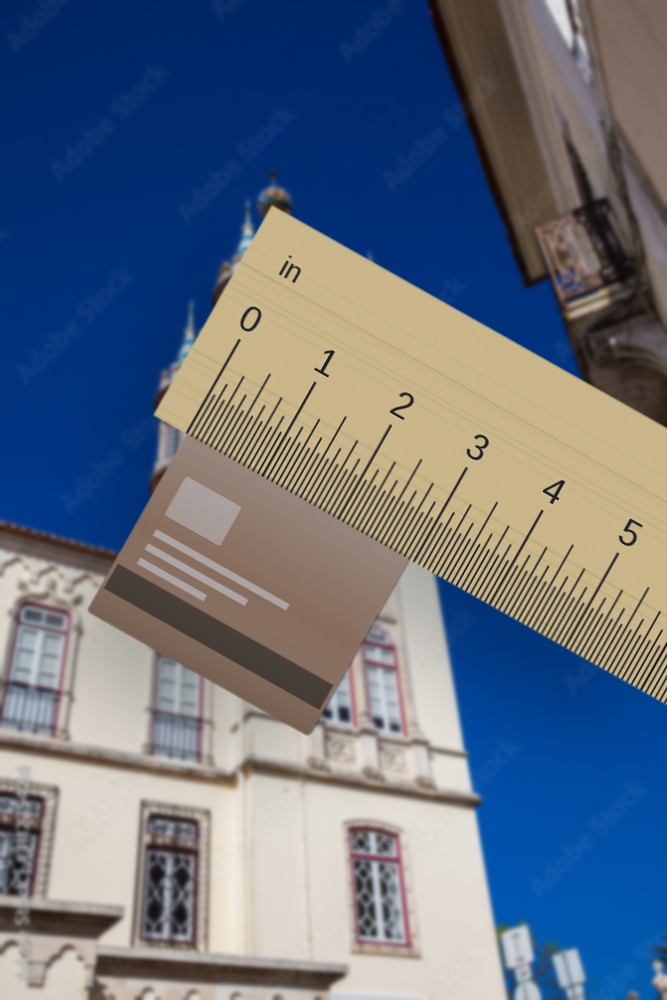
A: **2.9375** in
